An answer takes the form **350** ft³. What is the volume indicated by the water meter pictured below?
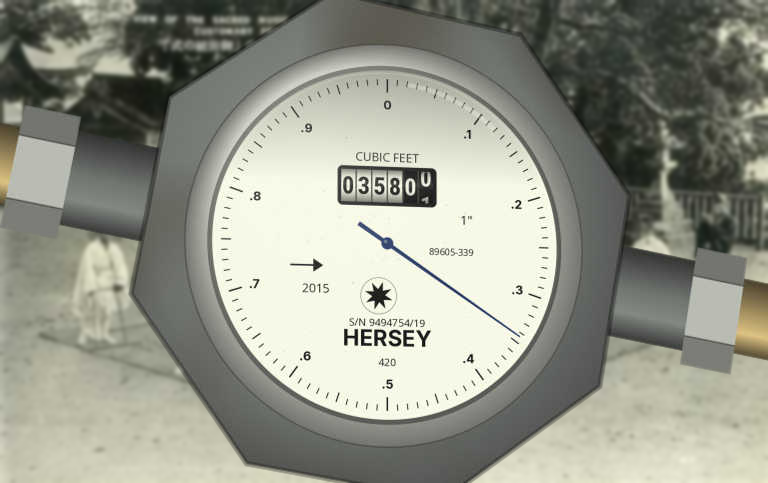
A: **35800.34** ft³
